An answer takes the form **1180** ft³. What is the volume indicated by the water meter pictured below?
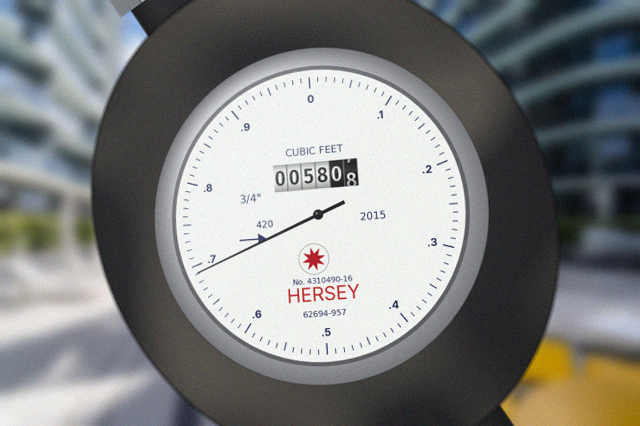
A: **5807.69** ft³
